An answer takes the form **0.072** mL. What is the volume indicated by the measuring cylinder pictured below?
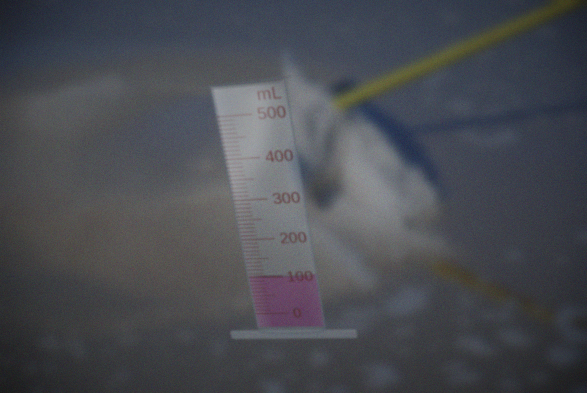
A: **100** mL
